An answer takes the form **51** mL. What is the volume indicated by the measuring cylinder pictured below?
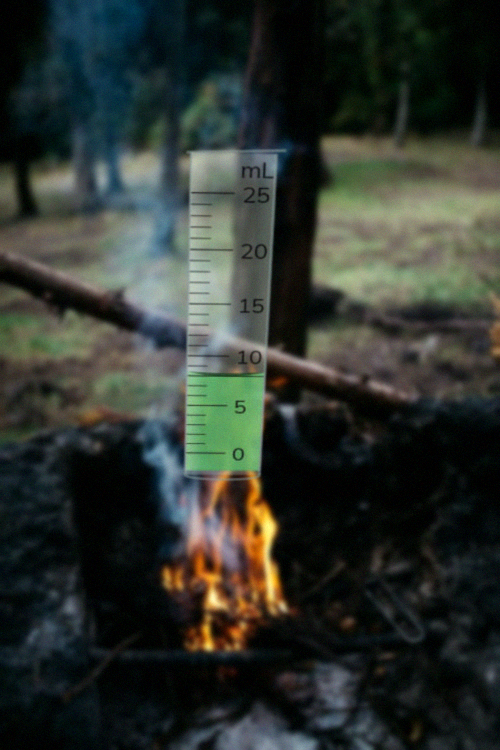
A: **8** mL
